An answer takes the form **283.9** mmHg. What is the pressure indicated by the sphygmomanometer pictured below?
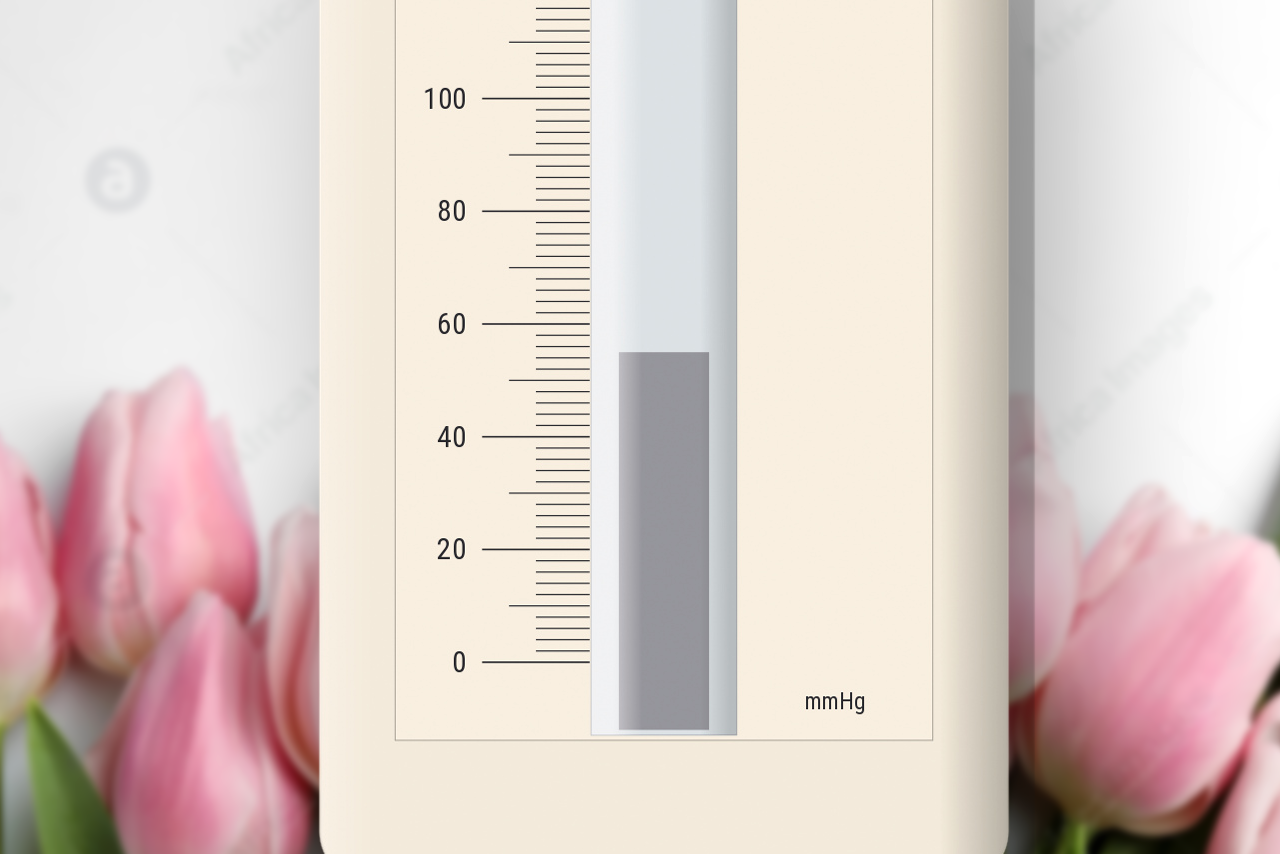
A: **55** mmHg
